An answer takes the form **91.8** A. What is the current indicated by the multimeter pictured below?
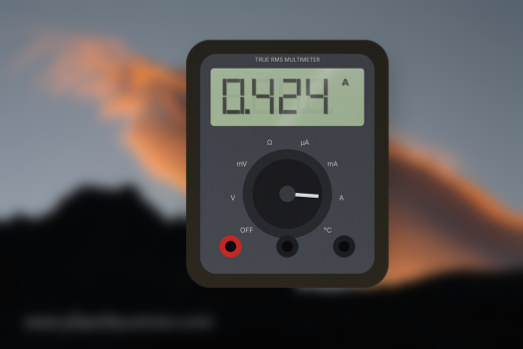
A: **0.424** A
